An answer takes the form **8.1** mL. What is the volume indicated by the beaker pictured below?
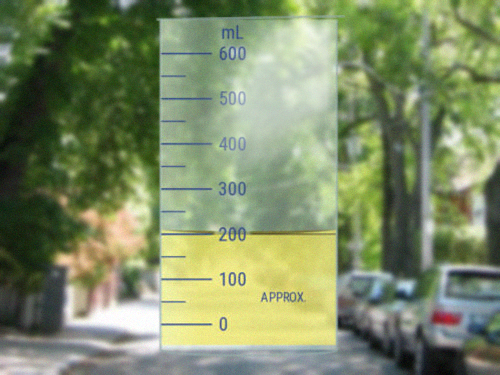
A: **200** mL
